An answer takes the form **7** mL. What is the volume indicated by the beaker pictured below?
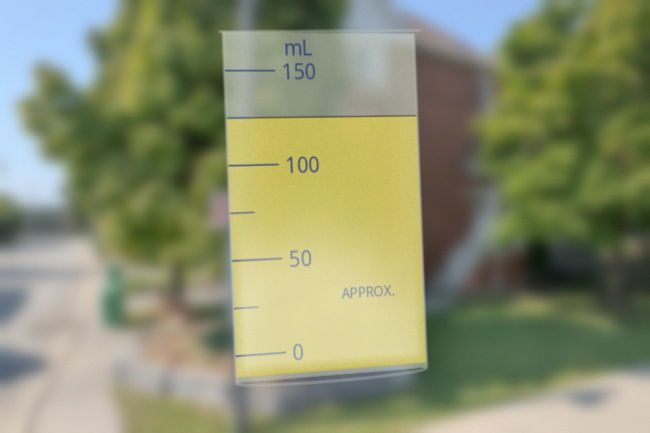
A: **125** mL
